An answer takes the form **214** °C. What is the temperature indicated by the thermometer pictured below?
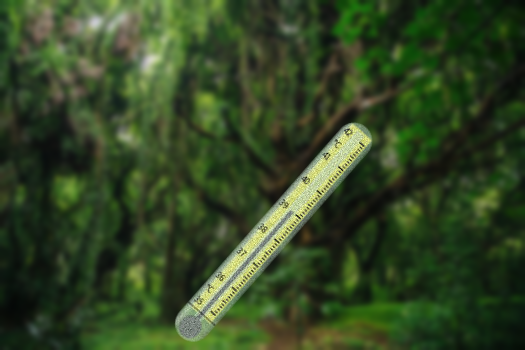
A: **39** °C
